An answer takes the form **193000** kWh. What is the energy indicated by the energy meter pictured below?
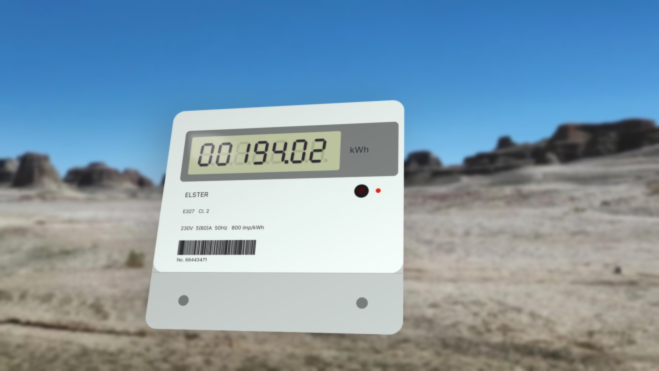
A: **194.02** kWh
